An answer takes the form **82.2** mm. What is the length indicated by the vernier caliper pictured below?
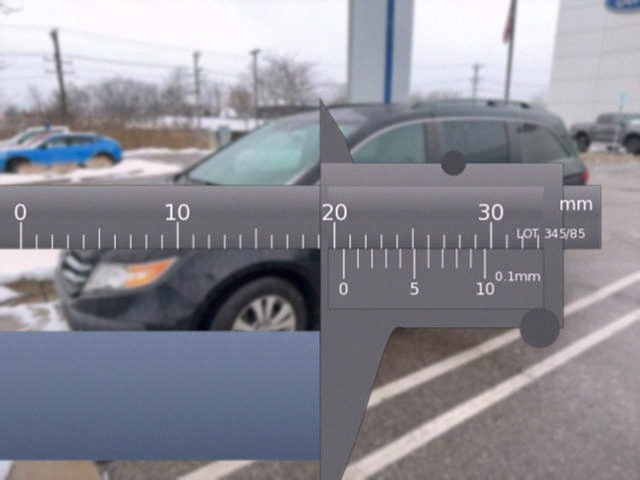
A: **20.6** mm
